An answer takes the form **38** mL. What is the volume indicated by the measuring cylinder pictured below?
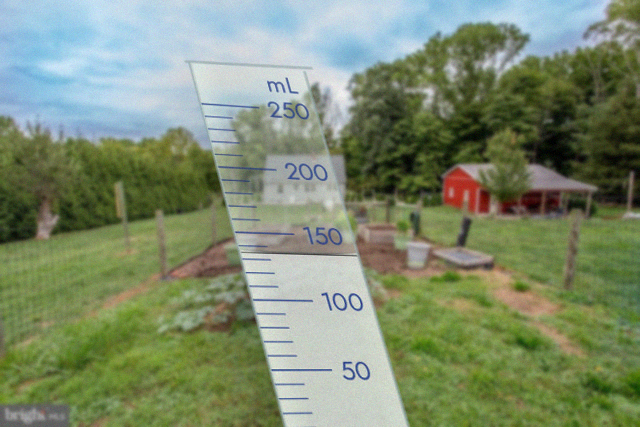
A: **135** mL
